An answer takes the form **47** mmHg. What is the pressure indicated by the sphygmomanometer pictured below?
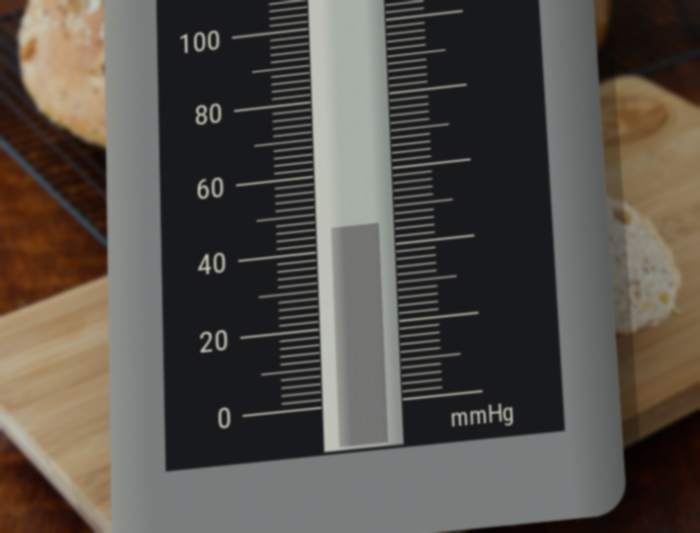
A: **46** mmHg
